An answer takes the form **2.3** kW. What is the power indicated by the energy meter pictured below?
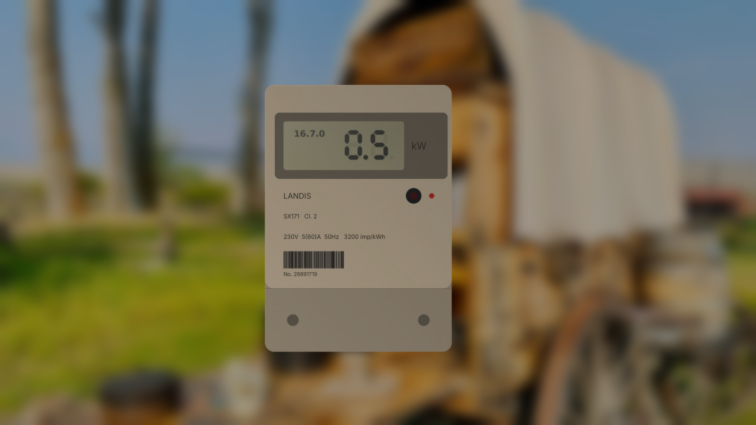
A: **0.5** kW
